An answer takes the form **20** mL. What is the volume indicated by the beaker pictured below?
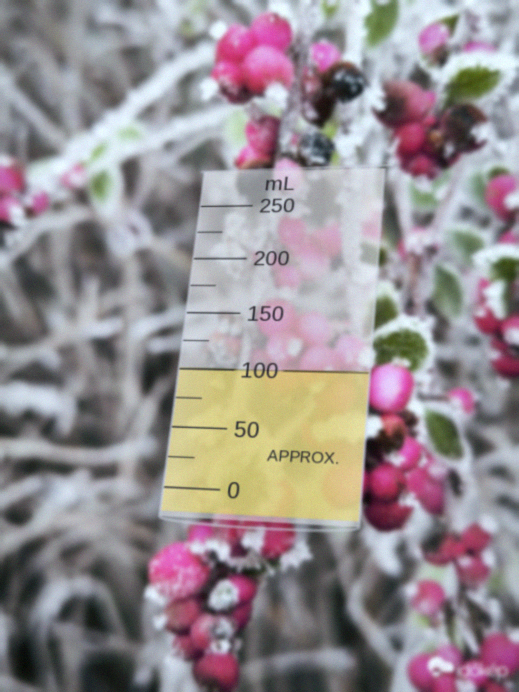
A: **100** mL
